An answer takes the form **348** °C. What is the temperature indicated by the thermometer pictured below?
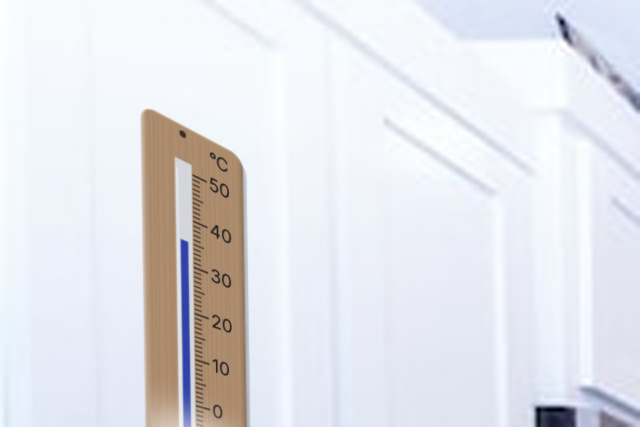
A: **35** °C
